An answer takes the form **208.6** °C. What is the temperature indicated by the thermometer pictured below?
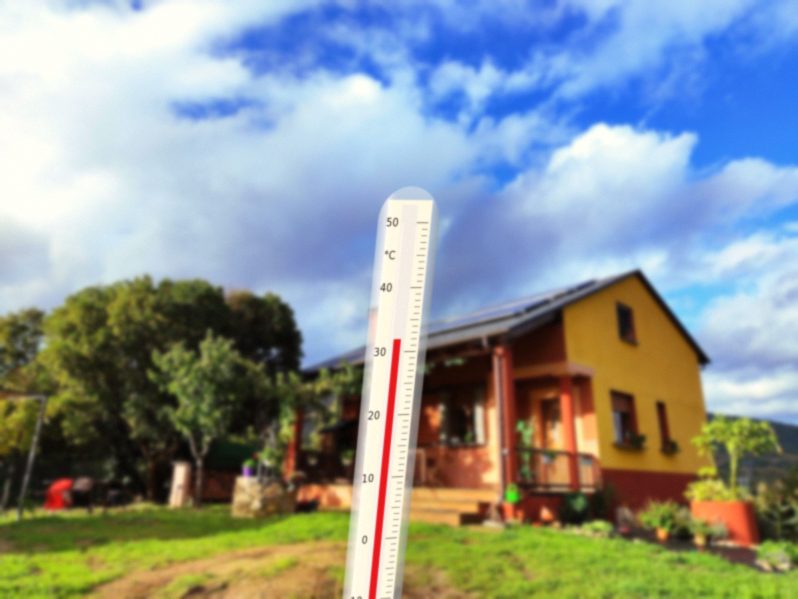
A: **32** °C
